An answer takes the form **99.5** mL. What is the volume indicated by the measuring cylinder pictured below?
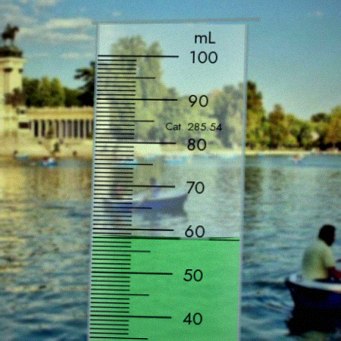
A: **58** mL
